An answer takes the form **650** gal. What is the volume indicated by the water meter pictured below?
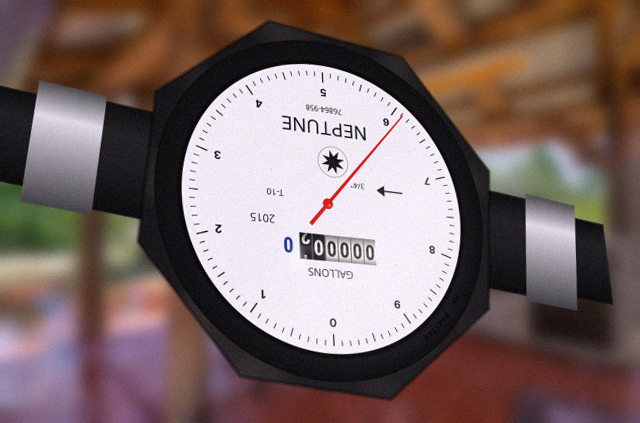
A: **16.1** gal
